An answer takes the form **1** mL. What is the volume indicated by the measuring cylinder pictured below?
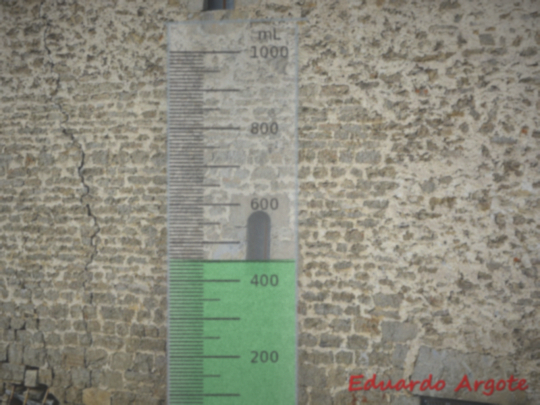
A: **450** mL
